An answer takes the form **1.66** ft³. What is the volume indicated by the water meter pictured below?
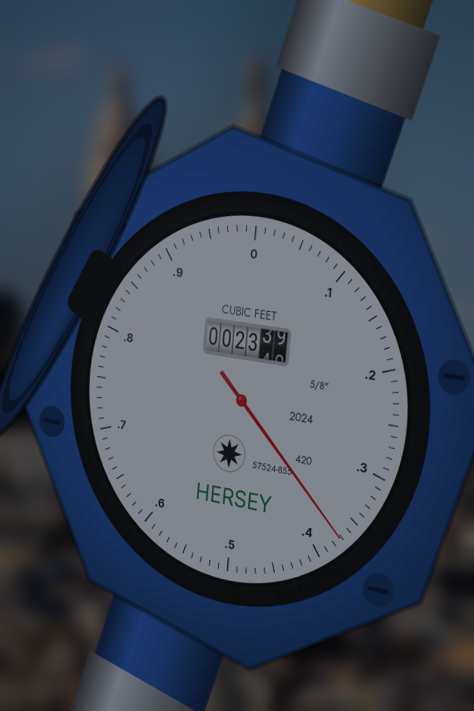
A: **2339.37** ft³
